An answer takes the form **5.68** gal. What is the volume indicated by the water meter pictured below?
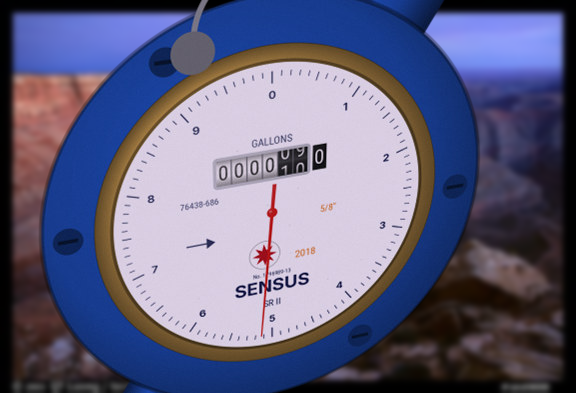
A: **95.1** gal
